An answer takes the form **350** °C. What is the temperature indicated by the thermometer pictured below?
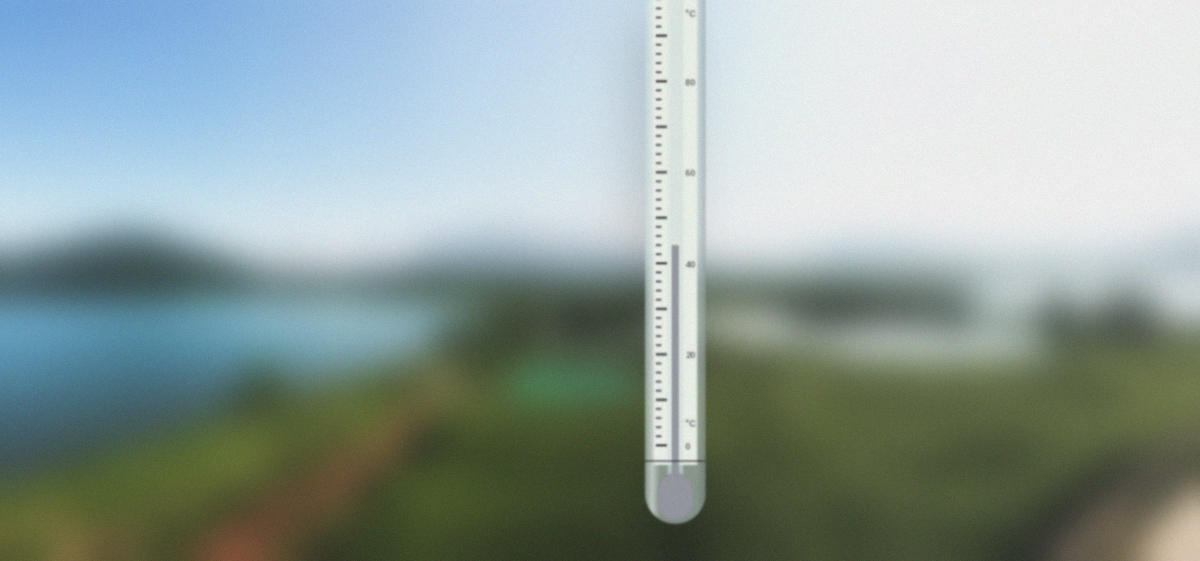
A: **44** °C
